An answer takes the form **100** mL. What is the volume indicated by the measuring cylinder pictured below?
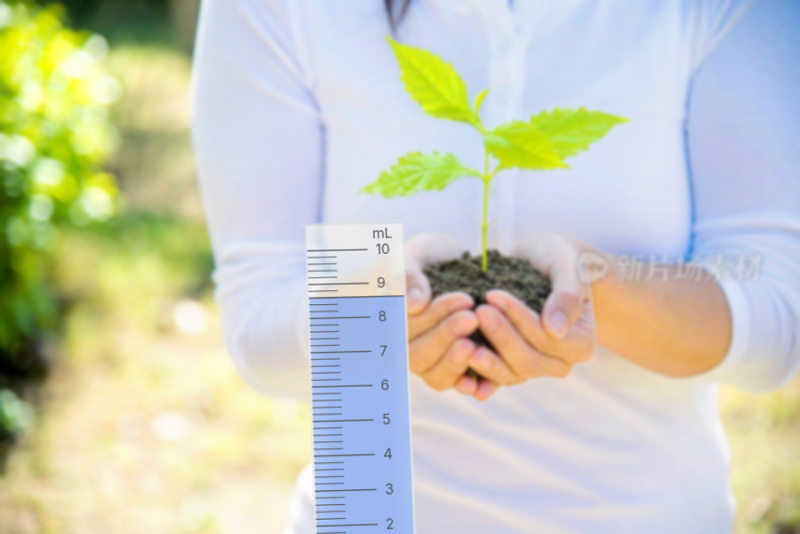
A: **8.6** mL
